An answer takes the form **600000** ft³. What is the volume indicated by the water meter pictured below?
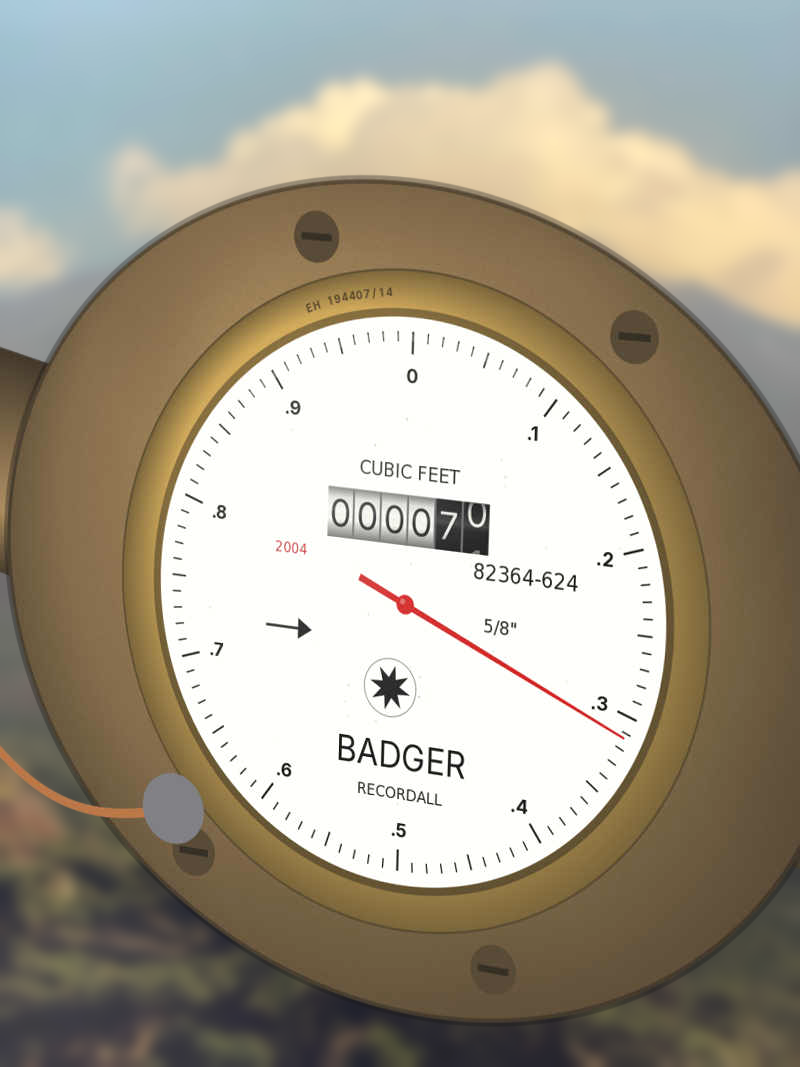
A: **70.31** ft³
